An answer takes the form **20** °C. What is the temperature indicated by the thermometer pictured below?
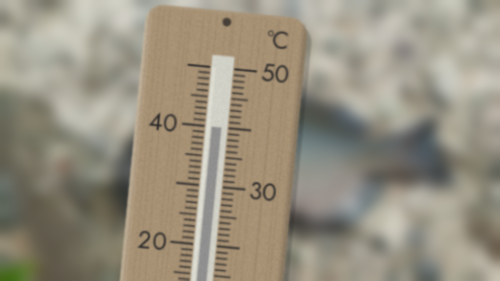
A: **40** °C
